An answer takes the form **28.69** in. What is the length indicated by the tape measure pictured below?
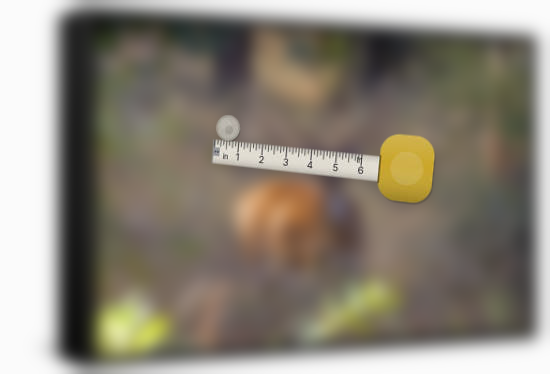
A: **1** in
